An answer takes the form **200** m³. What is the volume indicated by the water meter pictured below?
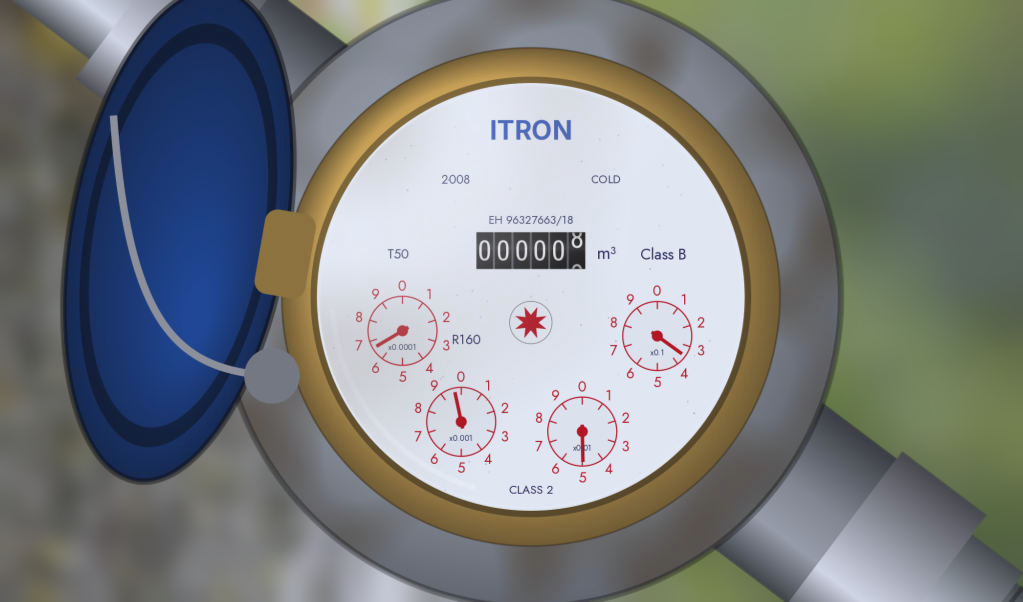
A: **8.3496** m³
